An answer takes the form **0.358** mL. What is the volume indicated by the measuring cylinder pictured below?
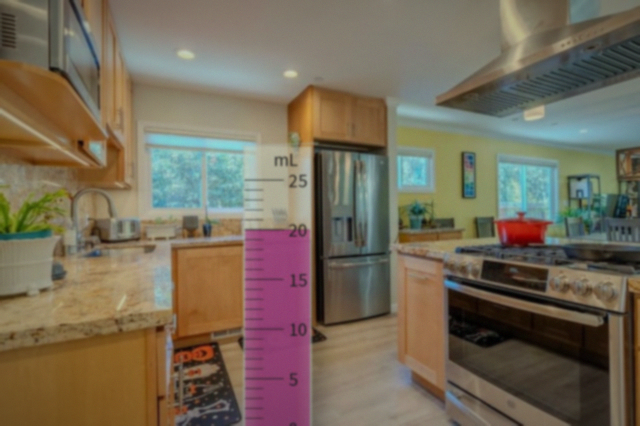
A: **20** mL
